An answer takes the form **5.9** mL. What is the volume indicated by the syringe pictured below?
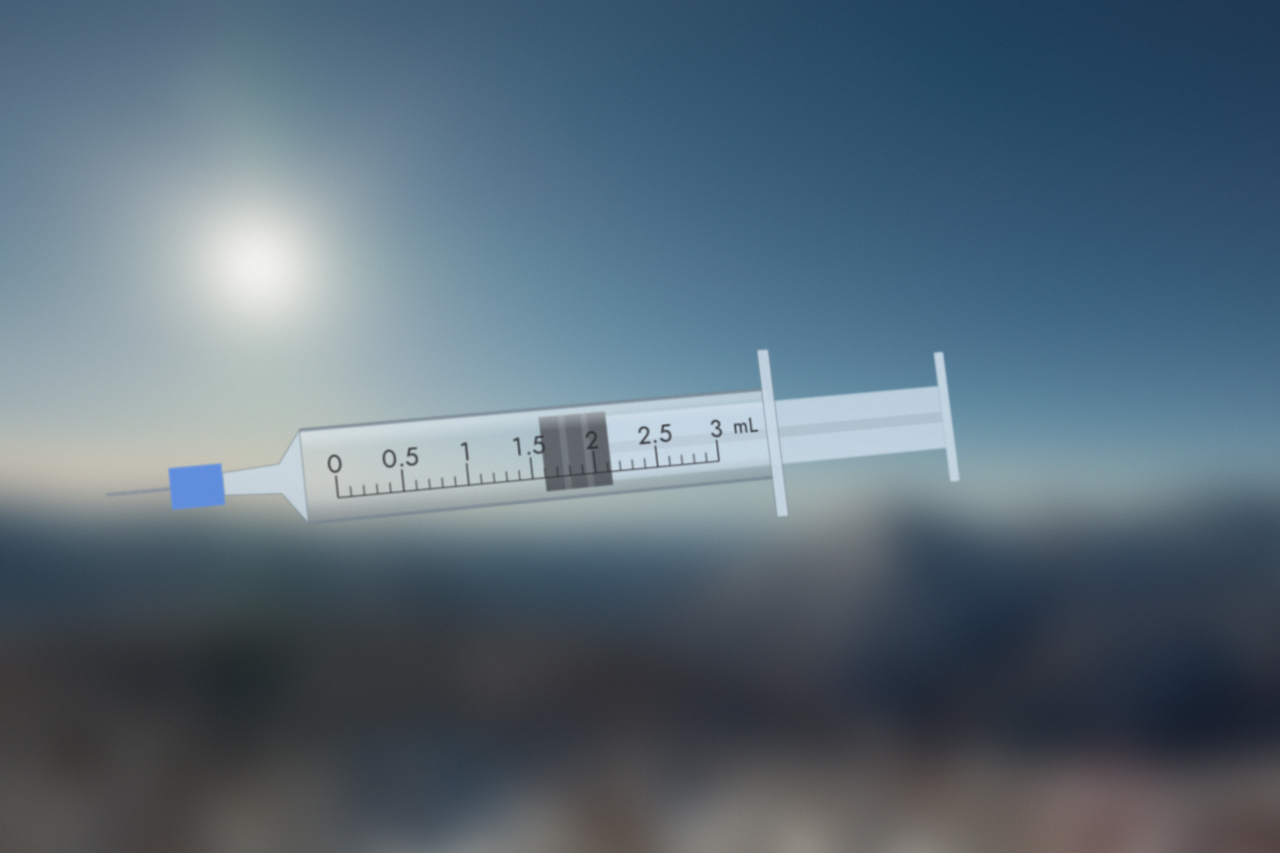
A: **1.6** mL
